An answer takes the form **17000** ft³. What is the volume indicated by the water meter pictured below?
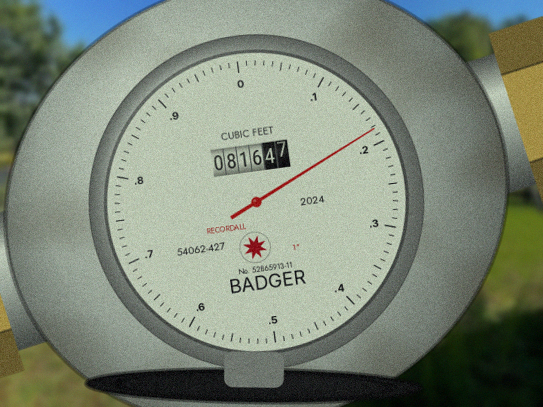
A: **81647.18** ft³
